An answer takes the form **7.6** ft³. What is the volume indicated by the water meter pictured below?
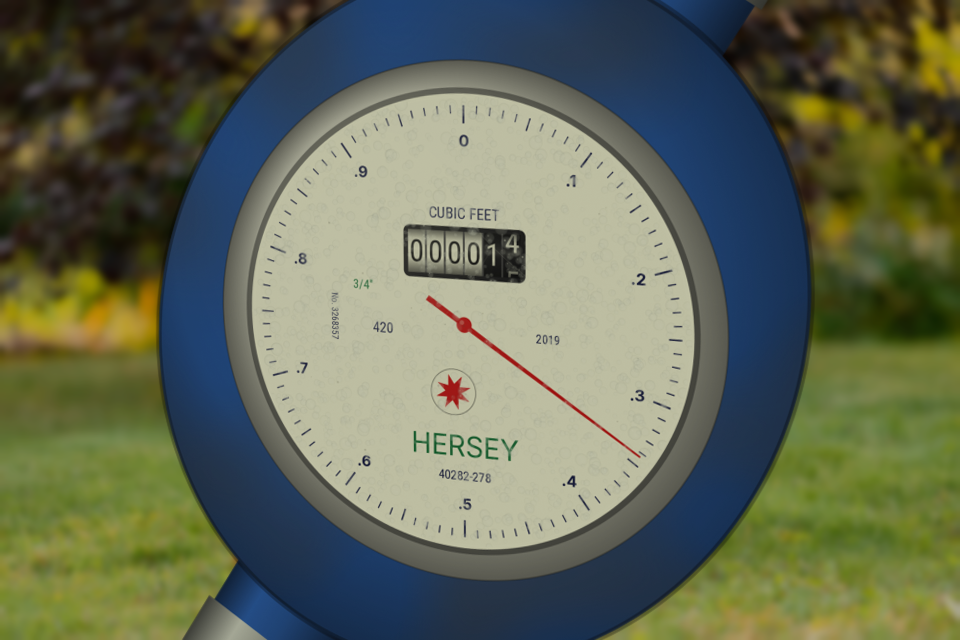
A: **14.34** ft³
